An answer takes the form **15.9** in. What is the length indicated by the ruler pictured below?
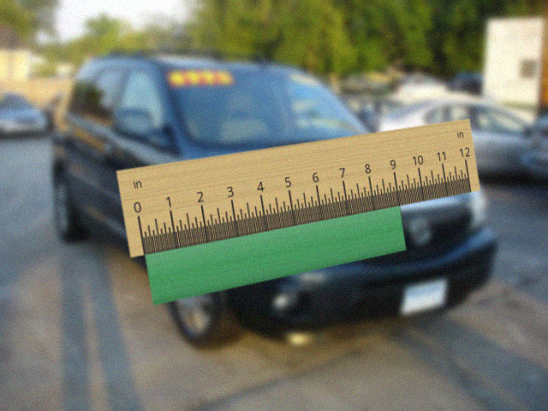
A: **9** in
